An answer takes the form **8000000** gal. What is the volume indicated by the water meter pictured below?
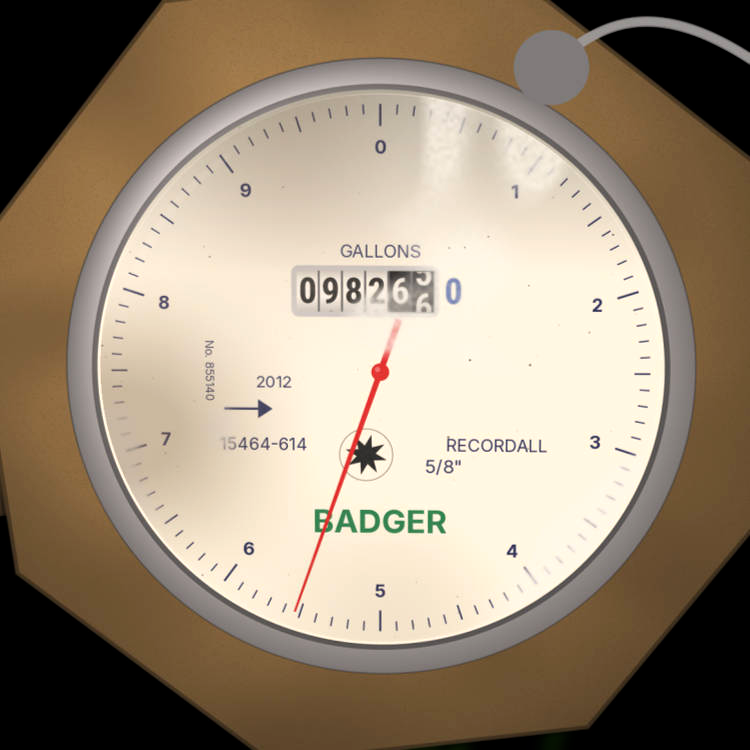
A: **982655.5** gal
